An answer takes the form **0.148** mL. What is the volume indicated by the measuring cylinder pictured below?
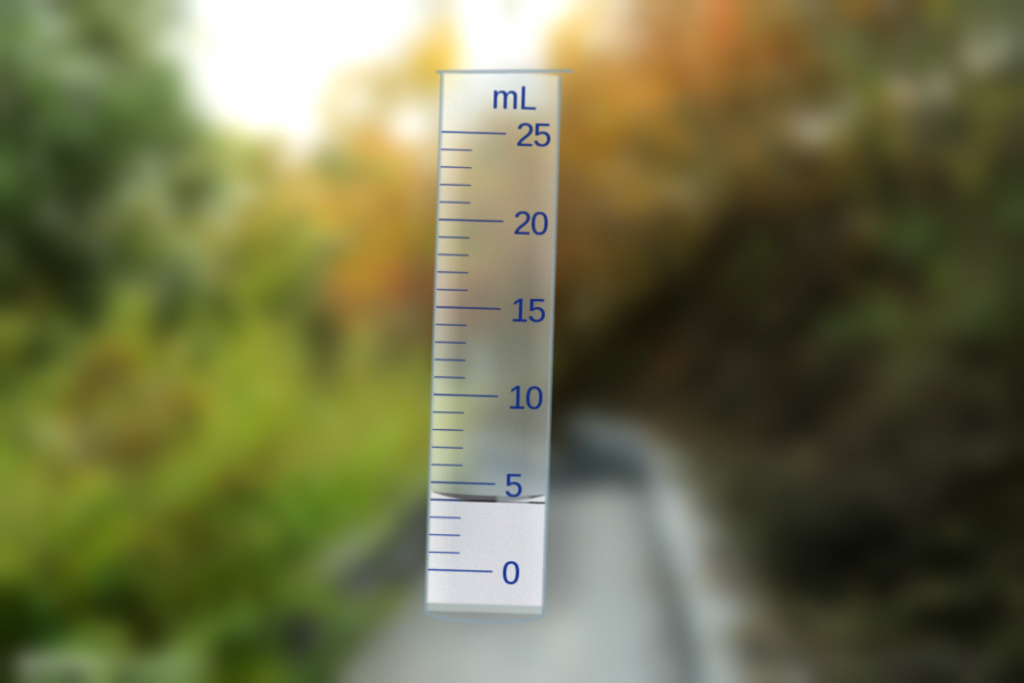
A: **4** mL
